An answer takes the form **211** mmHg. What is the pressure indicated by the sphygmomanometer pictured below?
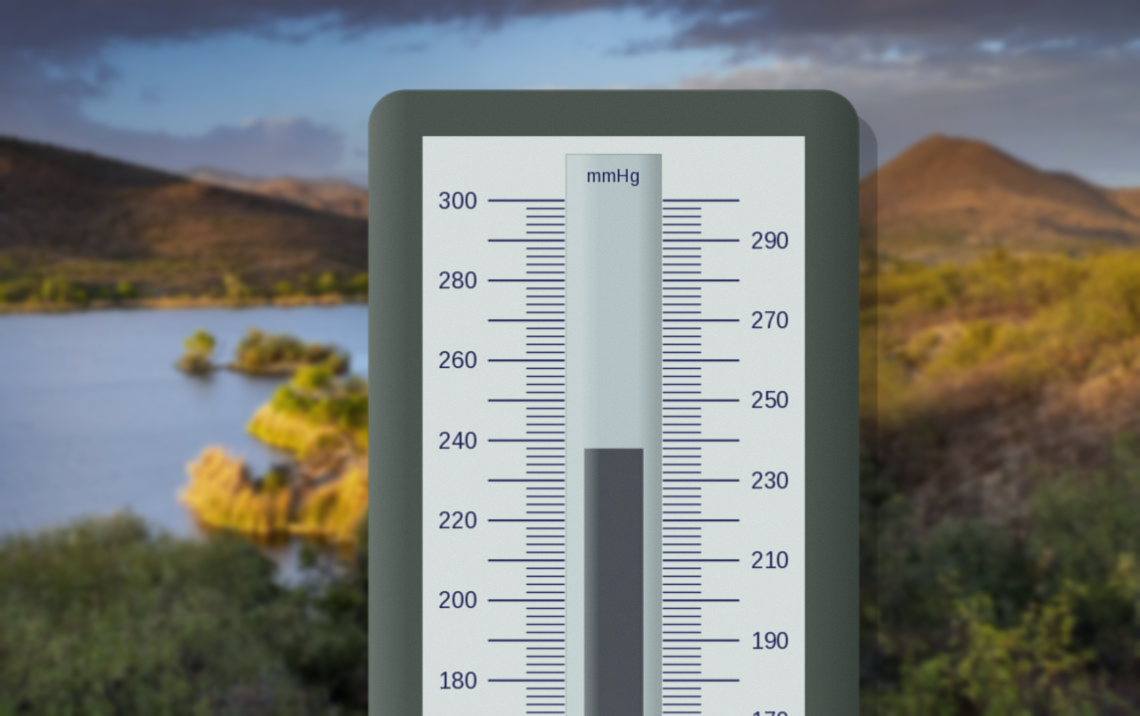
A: **238** mmHg
